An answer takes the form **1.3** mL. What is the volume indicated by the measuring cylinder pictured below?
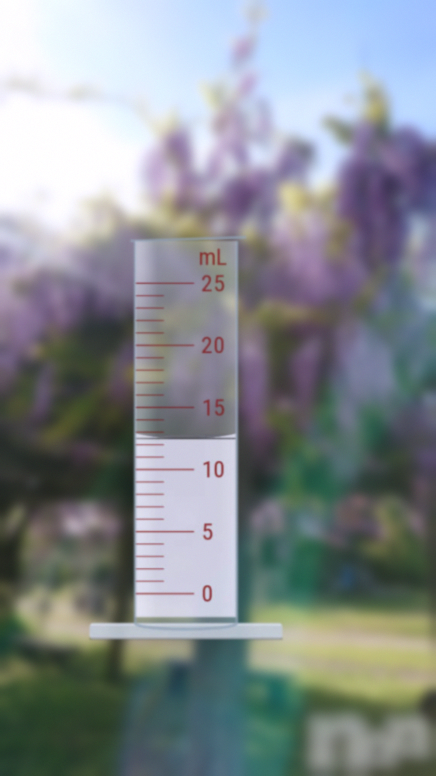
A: **12.5** mL
